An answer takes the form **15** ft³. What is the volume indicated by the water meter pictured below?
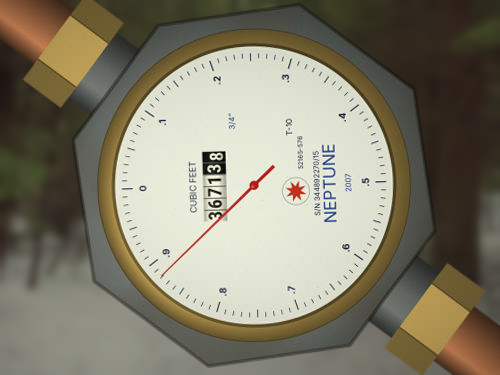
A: **367137.88** ft³
